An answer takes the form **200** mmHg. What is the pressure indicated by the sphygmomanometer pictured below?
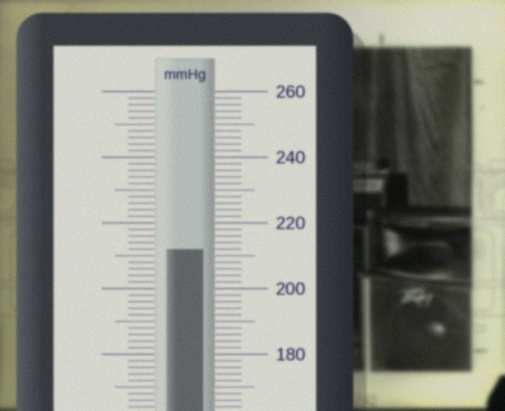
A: **212** mmHg
